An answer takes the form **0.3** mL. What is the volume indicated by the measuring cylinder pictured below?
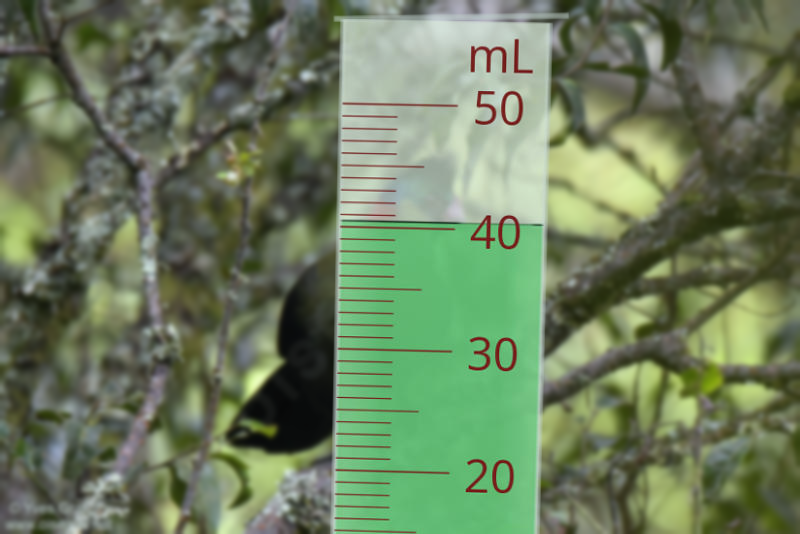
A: **40.5** mL
